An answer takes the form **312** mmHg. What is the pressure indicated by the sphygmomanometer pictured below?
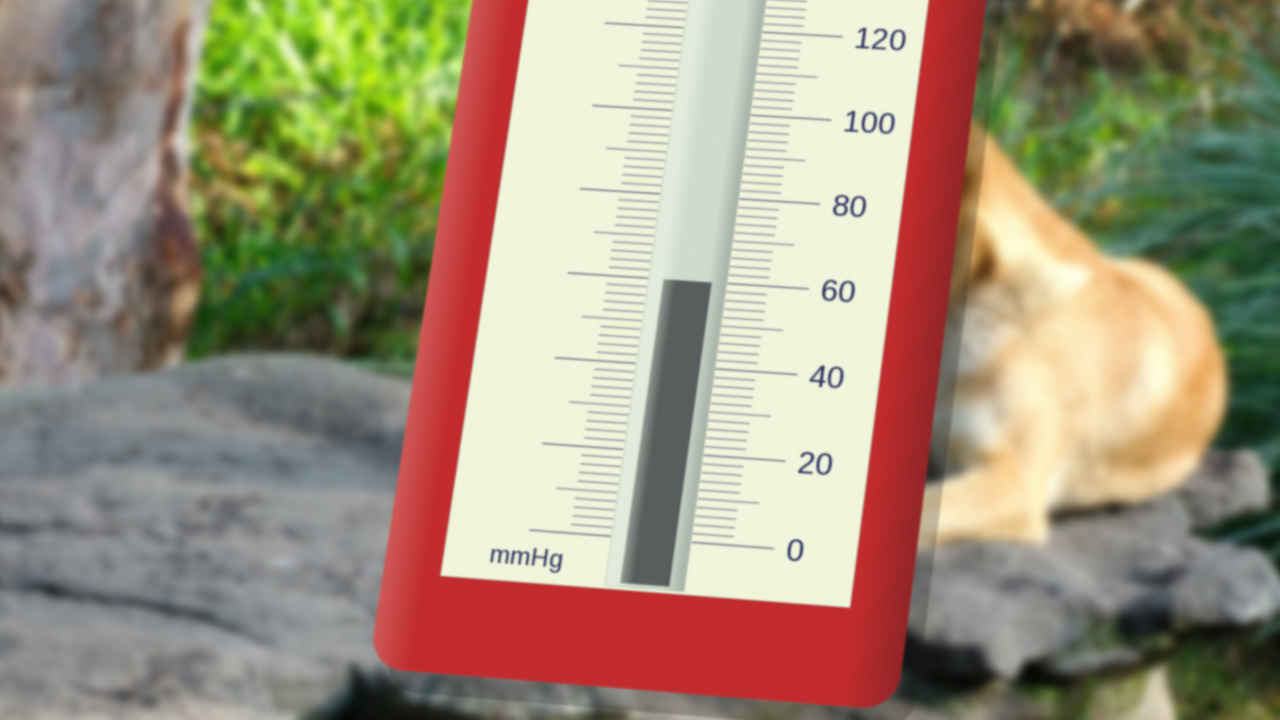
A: **60** mmHg
